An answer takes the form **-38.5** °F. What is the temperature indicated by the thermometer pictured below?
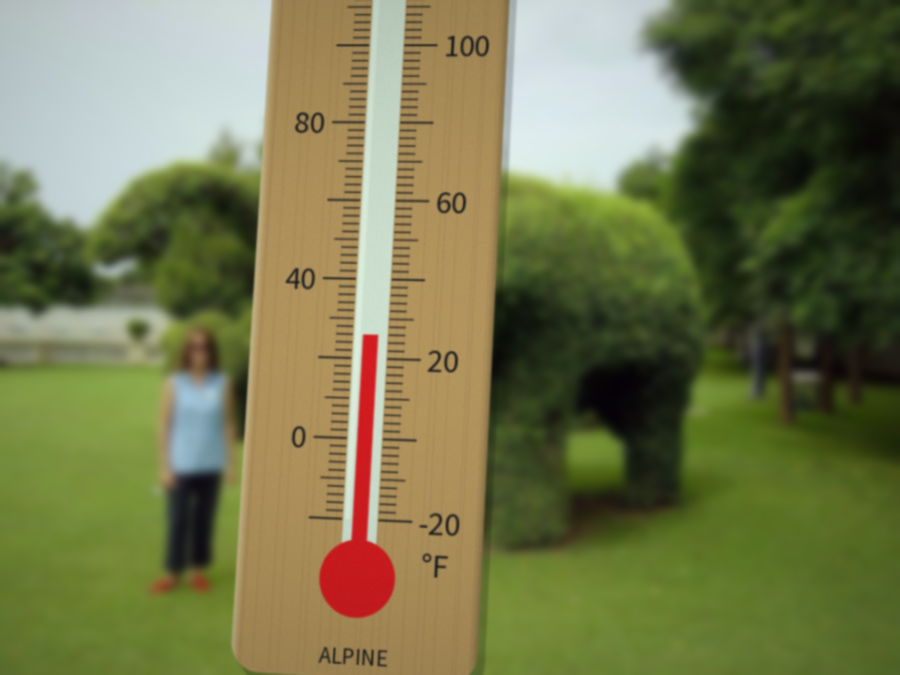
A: **26** °F
